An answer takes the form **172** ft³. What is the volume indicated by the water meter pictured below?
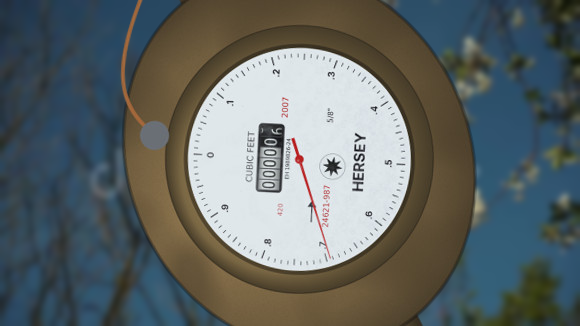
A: **5.69** ft³
